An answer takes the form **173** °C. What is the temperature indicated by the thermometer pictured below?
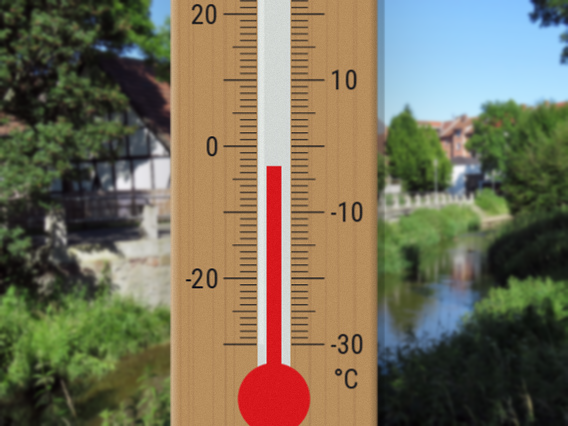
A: **-3** °C
